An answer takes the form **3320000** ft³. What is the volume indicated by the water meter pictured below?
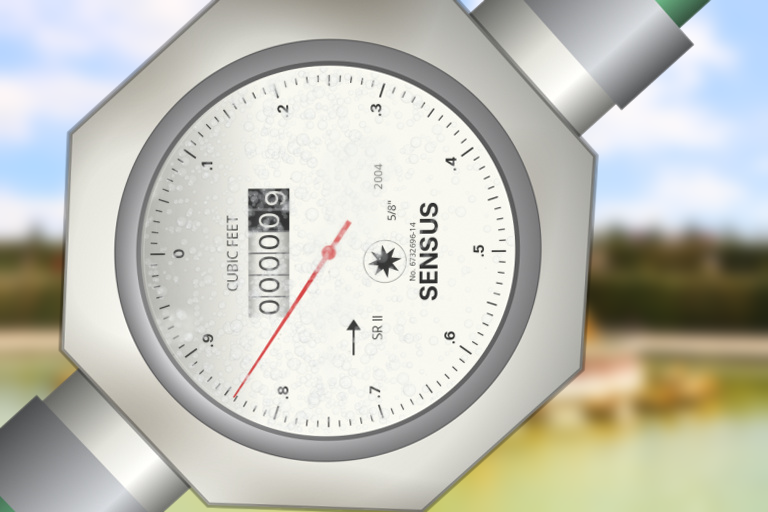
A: **8.84** ft³
